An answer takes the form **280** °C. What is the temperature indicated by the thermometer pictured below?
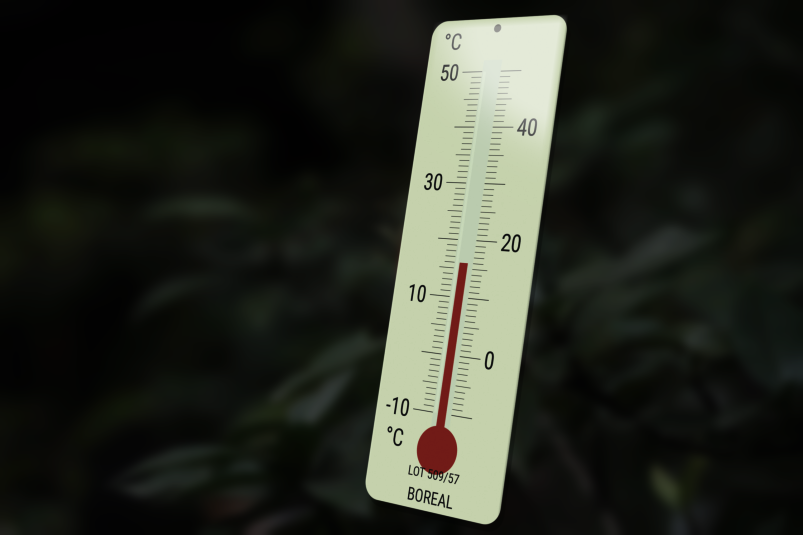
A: **16** °C
